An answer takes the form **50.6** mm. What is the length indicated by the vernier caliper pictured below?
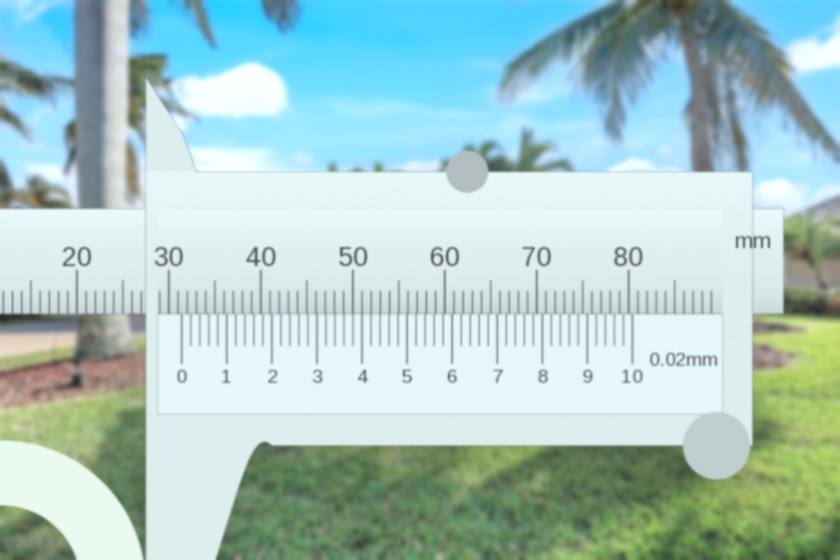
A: **31.4** mm
